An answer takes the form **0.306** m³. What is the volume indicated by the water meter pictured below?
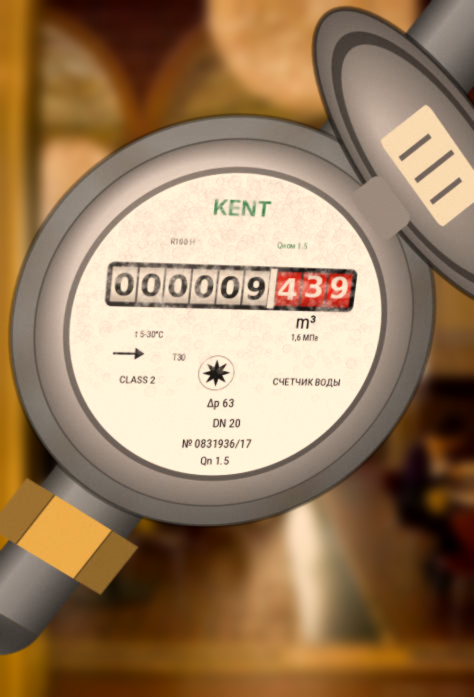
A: **9.439** m³
